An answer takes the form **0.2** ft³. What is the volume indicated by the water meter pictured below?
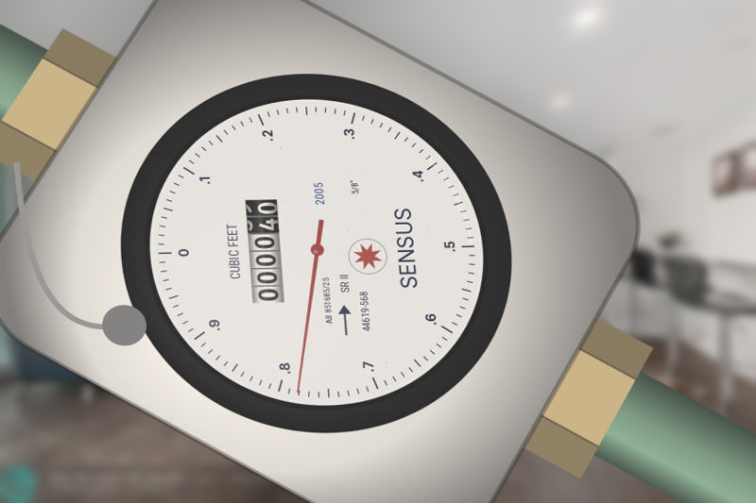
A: **39.78** ft³
